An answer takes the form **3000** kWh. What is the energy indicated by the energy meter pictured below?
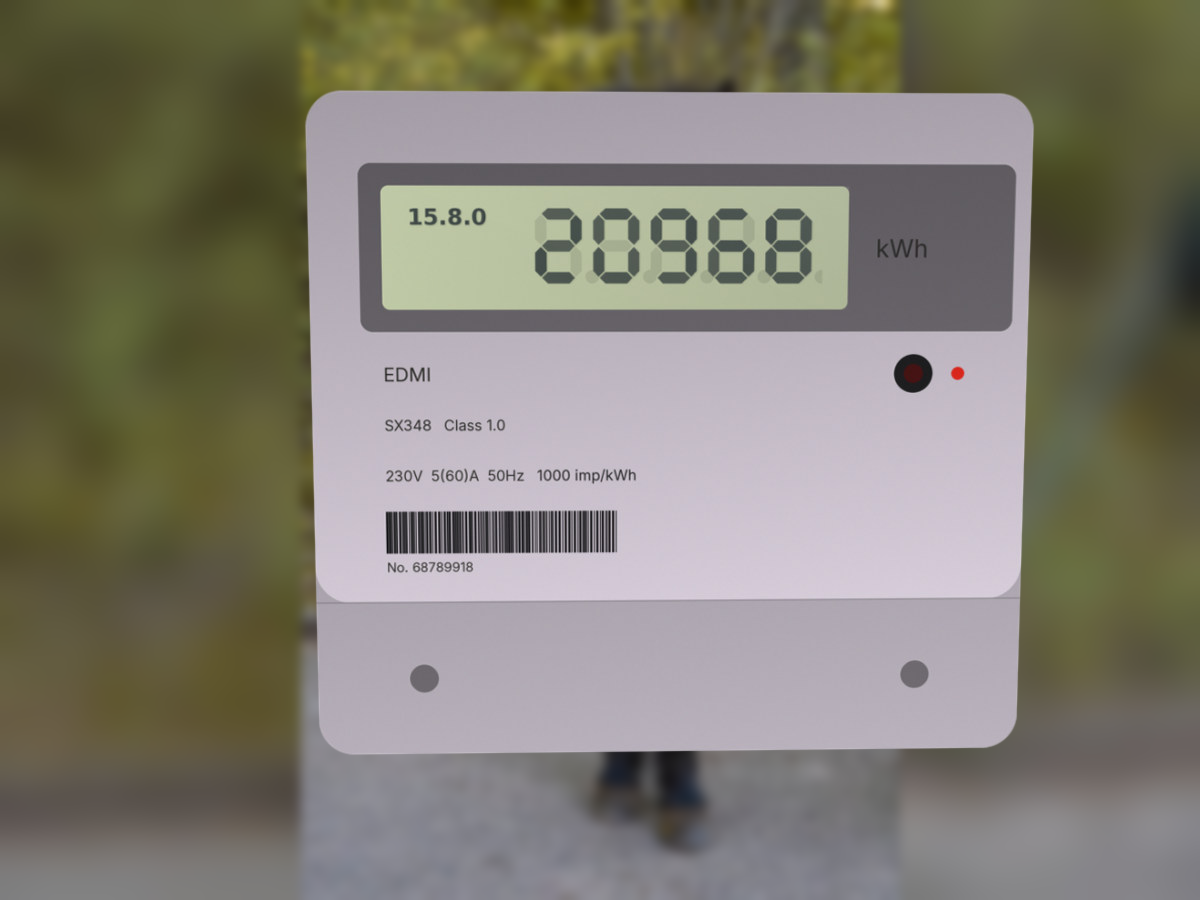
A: **20968** kWh
